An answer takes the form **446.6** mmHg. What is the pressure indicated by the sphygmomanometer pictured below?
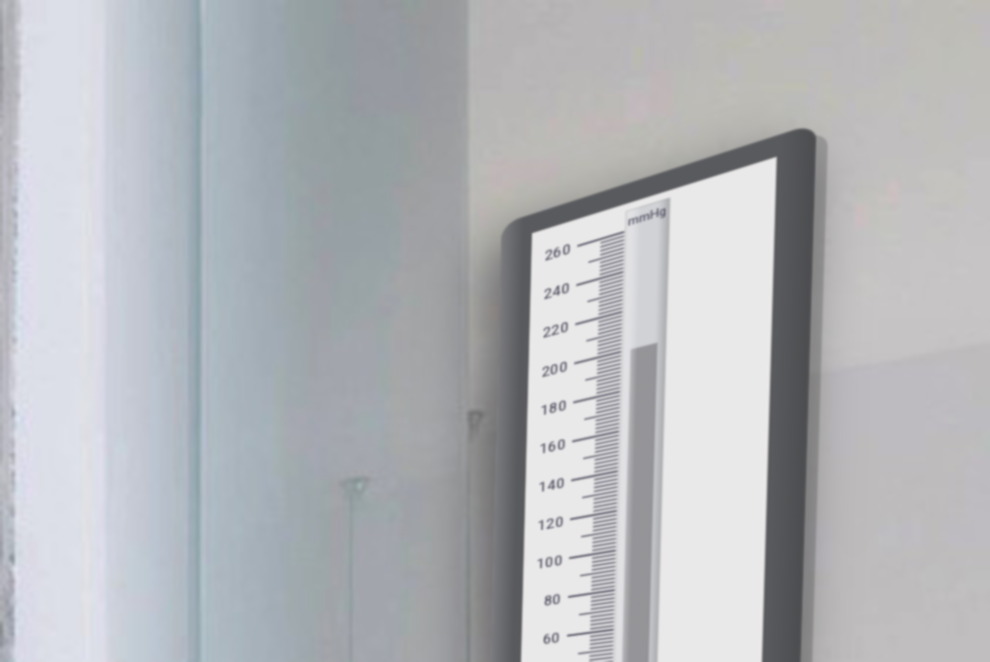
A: **200** mmHg
